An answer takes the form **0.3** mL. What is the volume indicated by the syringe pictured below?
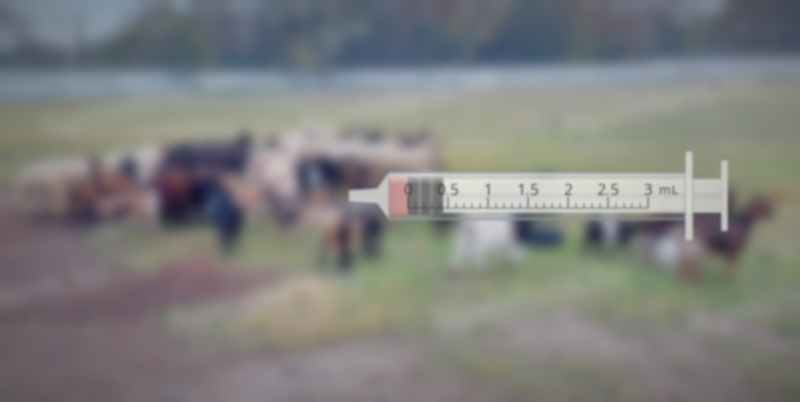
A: **0** mL
